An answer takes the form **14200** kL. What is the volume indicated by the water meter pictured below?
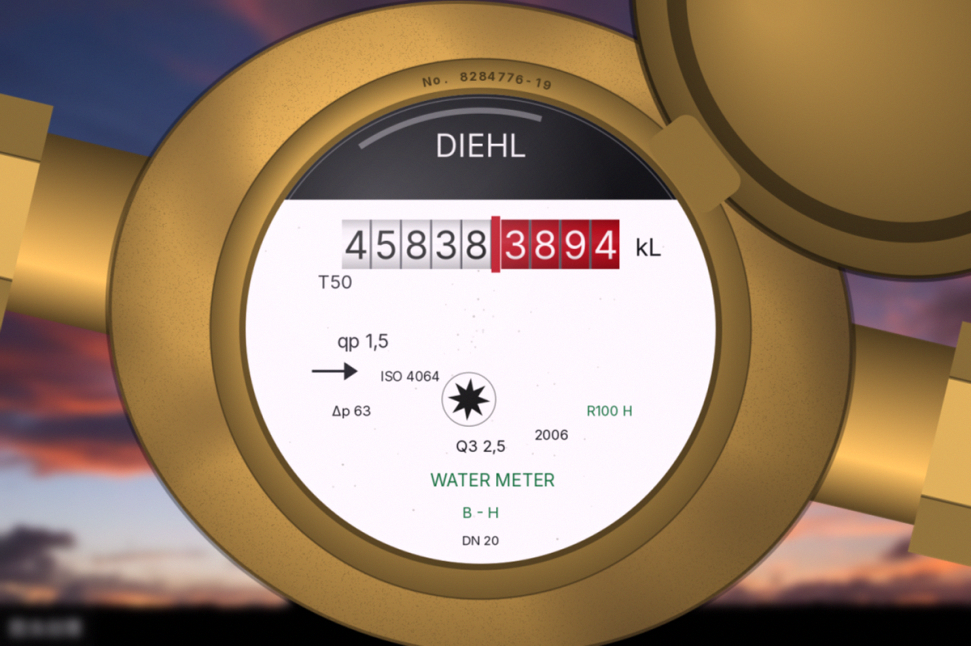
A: **45838.3894** kL
